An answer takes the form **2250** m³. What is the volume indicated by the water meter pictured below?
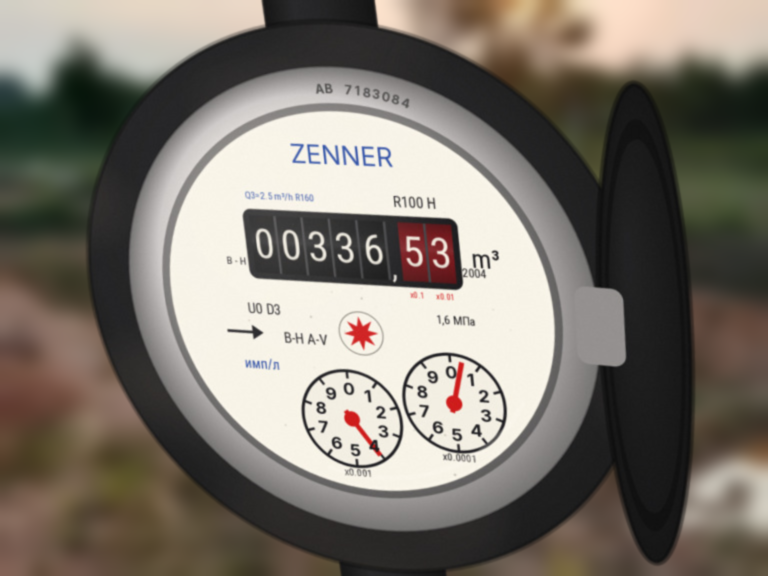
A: **336.5340** m³
